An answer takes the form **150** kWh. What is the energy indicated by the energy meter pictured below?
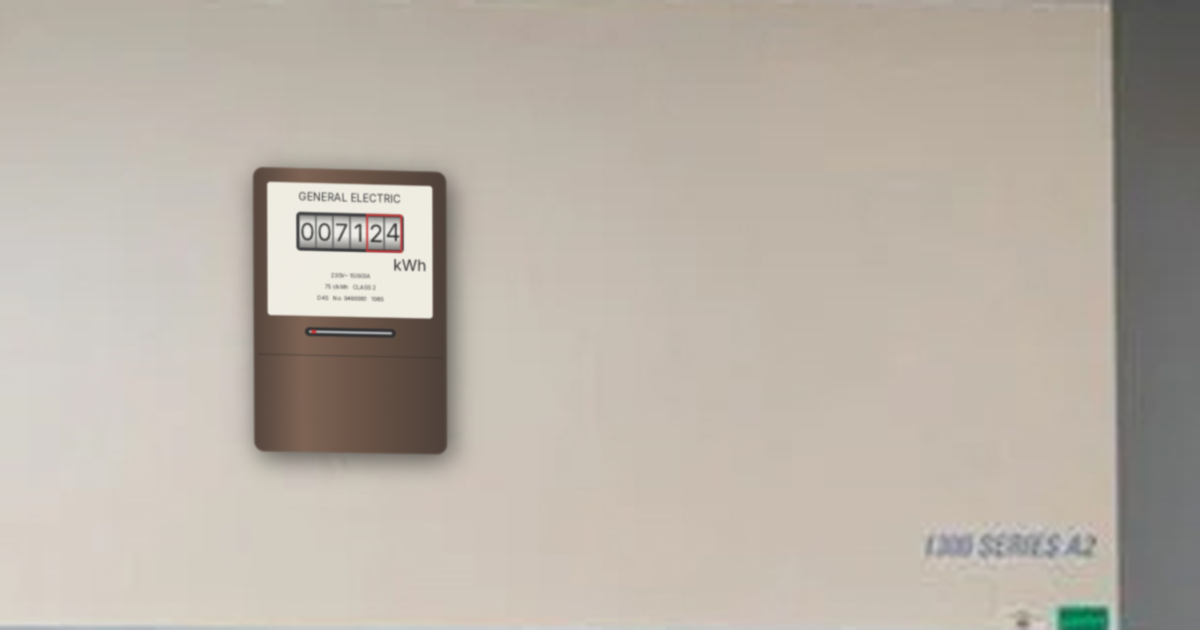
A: **71.24** kWh
